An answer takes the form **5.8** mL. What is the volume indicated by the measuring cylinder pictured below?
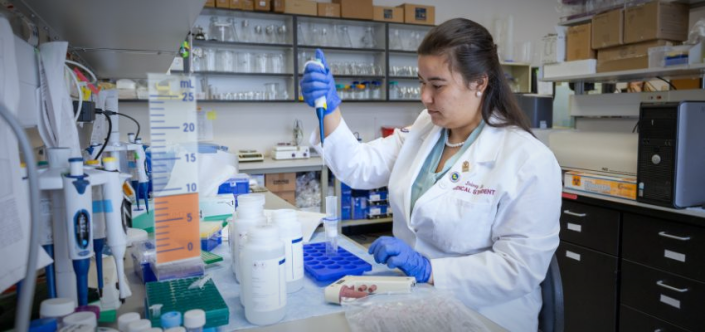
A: **9** mL
